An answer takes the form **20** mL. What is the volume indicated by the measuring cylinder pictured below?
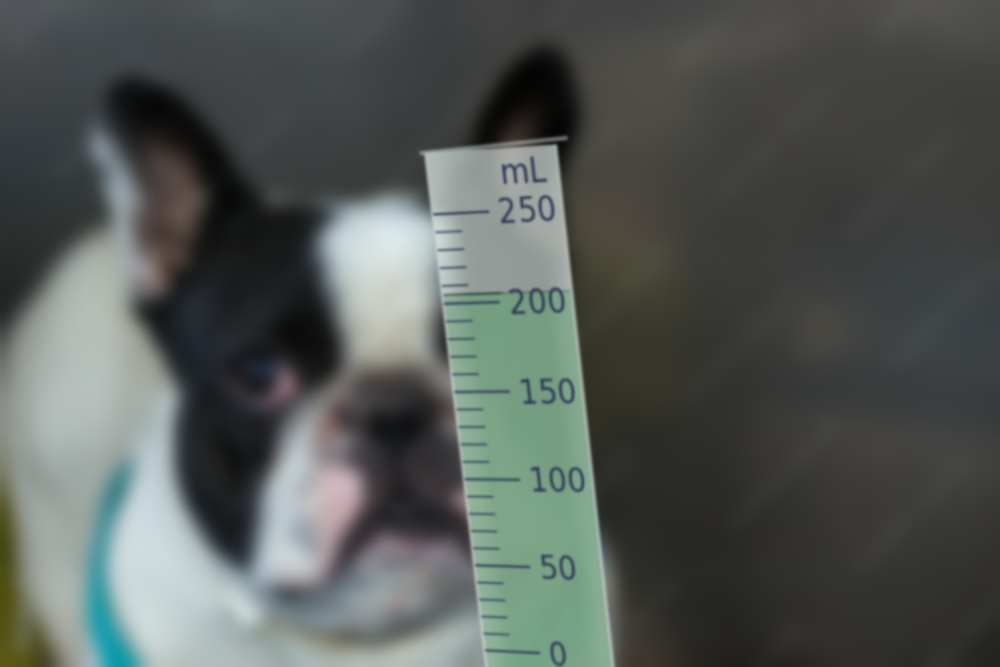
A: **205** mL
